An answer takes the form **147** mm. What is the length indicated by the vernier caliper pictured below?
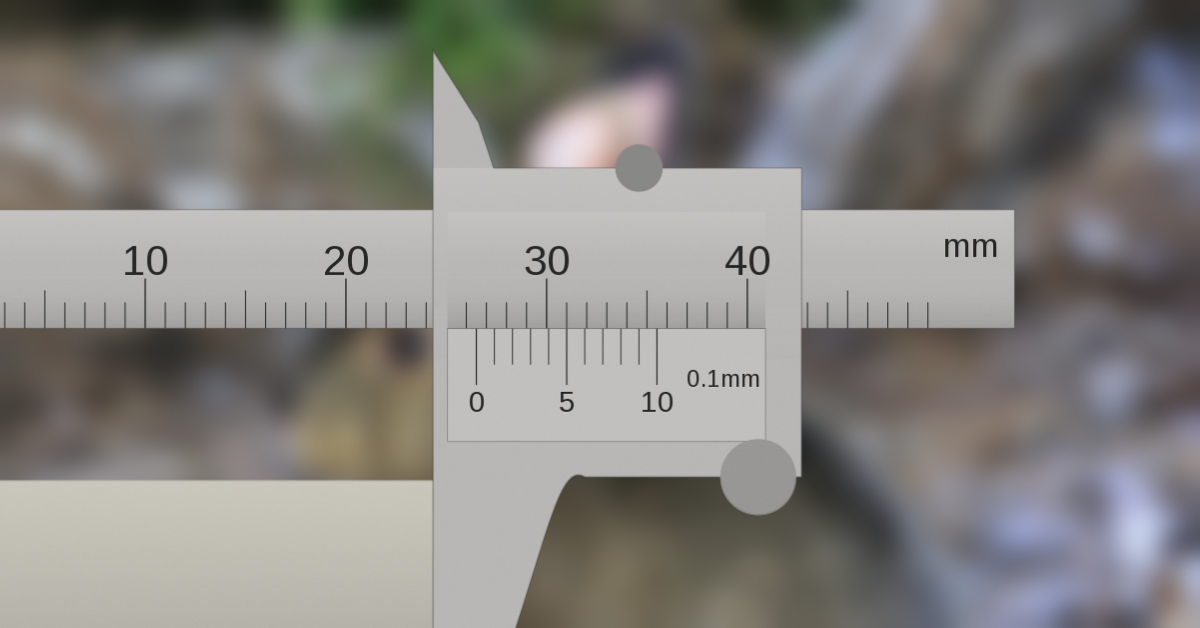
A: **26.5** mm
